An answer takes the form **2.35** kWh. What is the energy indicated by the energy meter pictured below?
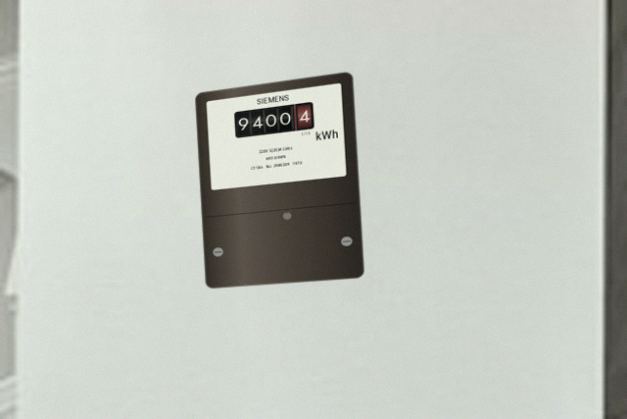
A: **9400.4** kWh
